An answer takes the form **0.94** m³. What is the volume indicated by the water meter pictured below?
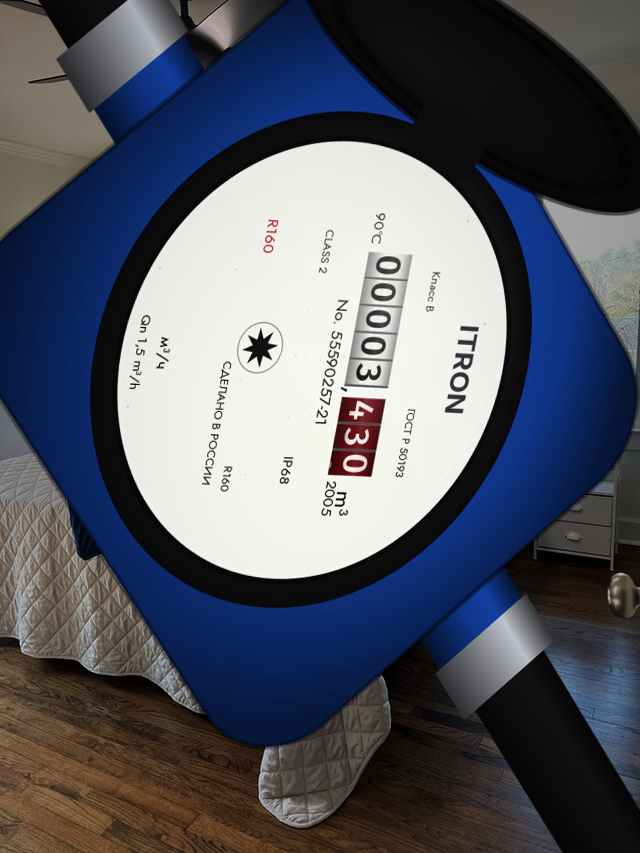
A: **3.430** m³
